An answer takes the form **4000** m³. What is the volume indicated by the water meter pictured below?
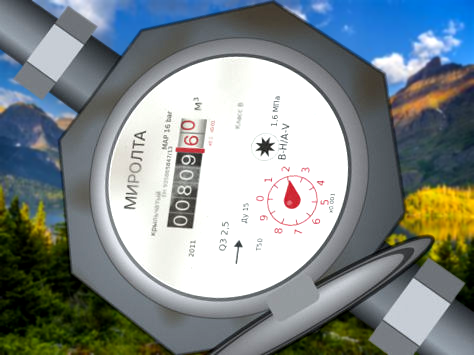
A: **809.602** m³
